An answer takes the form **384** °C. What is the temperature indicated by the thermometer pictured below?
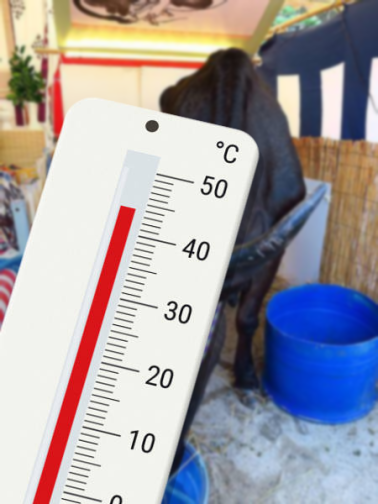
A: **44** °C
